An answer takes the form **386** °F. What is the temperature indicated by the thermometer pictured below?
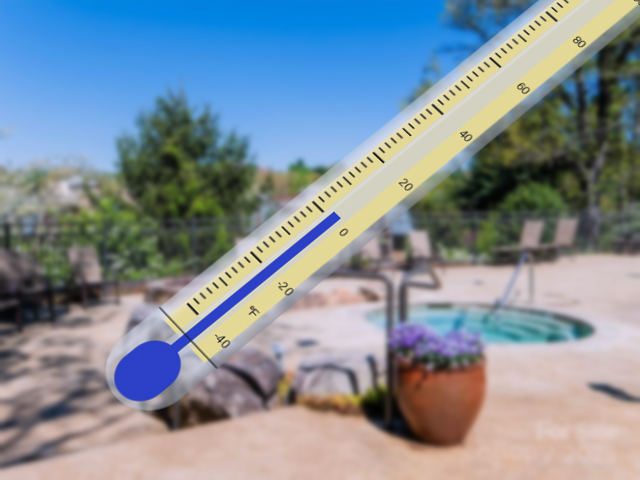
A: **2** °F
